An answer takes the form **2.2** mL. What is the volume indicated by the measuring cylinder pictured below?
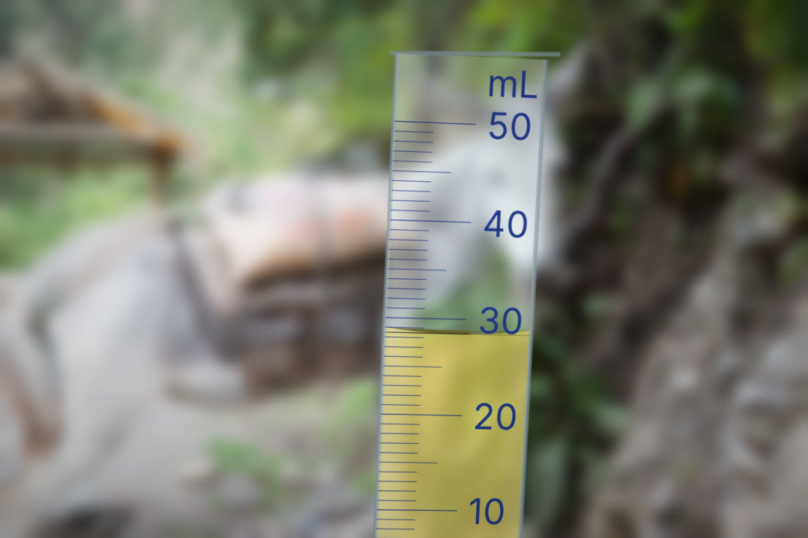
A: **28.5** mL
